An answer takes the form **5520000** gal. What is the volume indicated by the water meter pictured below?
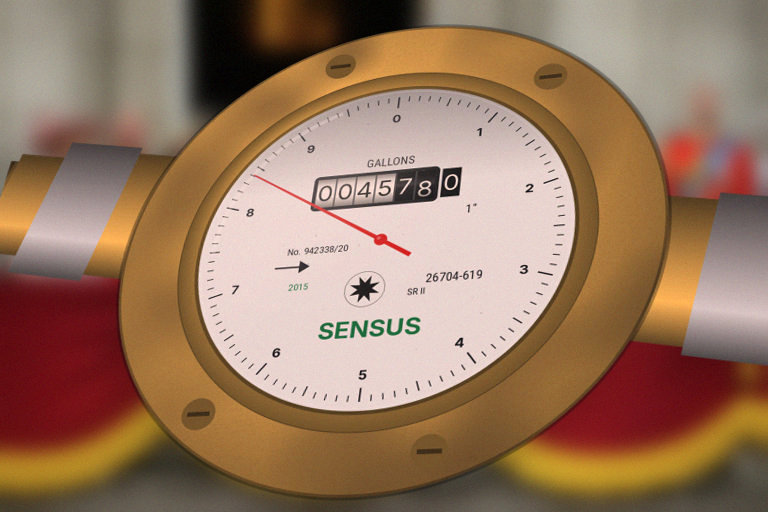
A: **45778.4** gal
